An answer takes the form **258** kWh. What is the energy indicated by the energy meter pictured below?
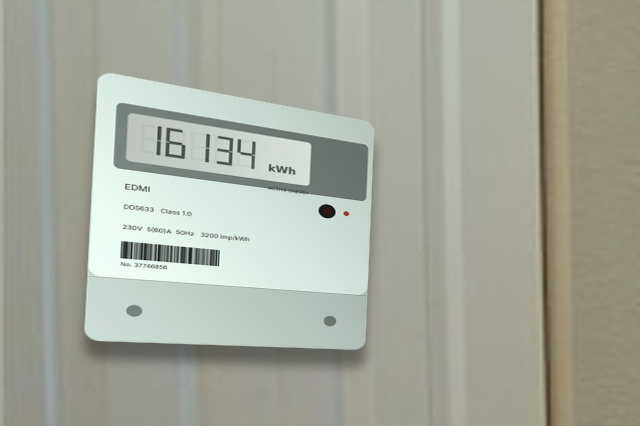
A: **16134** kWh
